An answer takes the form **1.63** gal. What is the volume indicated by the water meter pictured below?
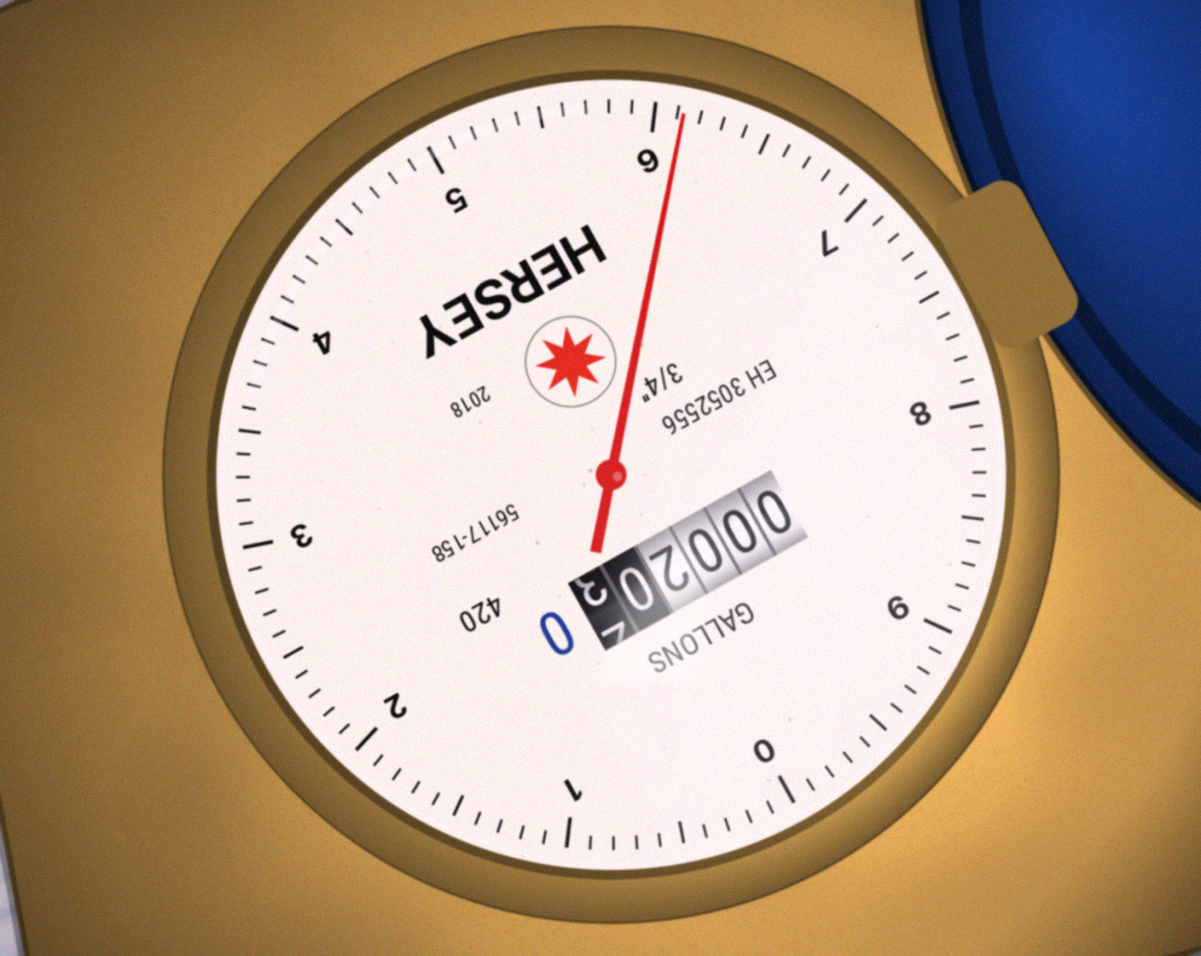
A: **2026.1** gal
